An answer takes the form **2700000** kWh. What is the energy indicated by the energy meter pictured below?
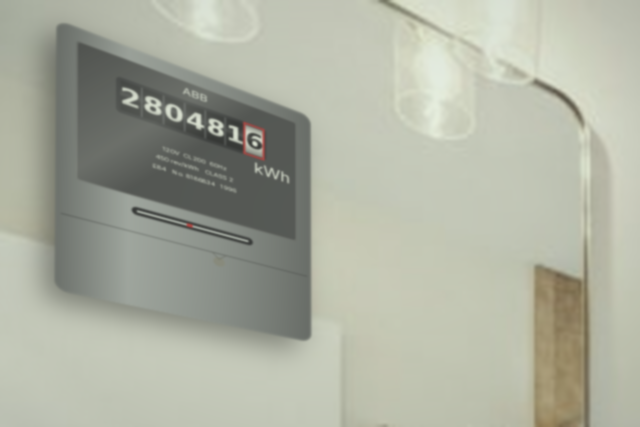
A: **280481.6** kWh
